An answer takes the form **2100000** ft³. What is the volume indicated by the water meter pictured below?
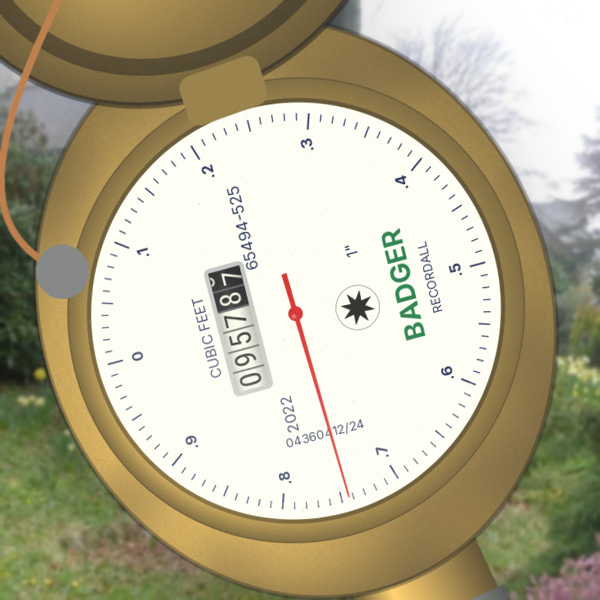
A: **95786.74** ft³
